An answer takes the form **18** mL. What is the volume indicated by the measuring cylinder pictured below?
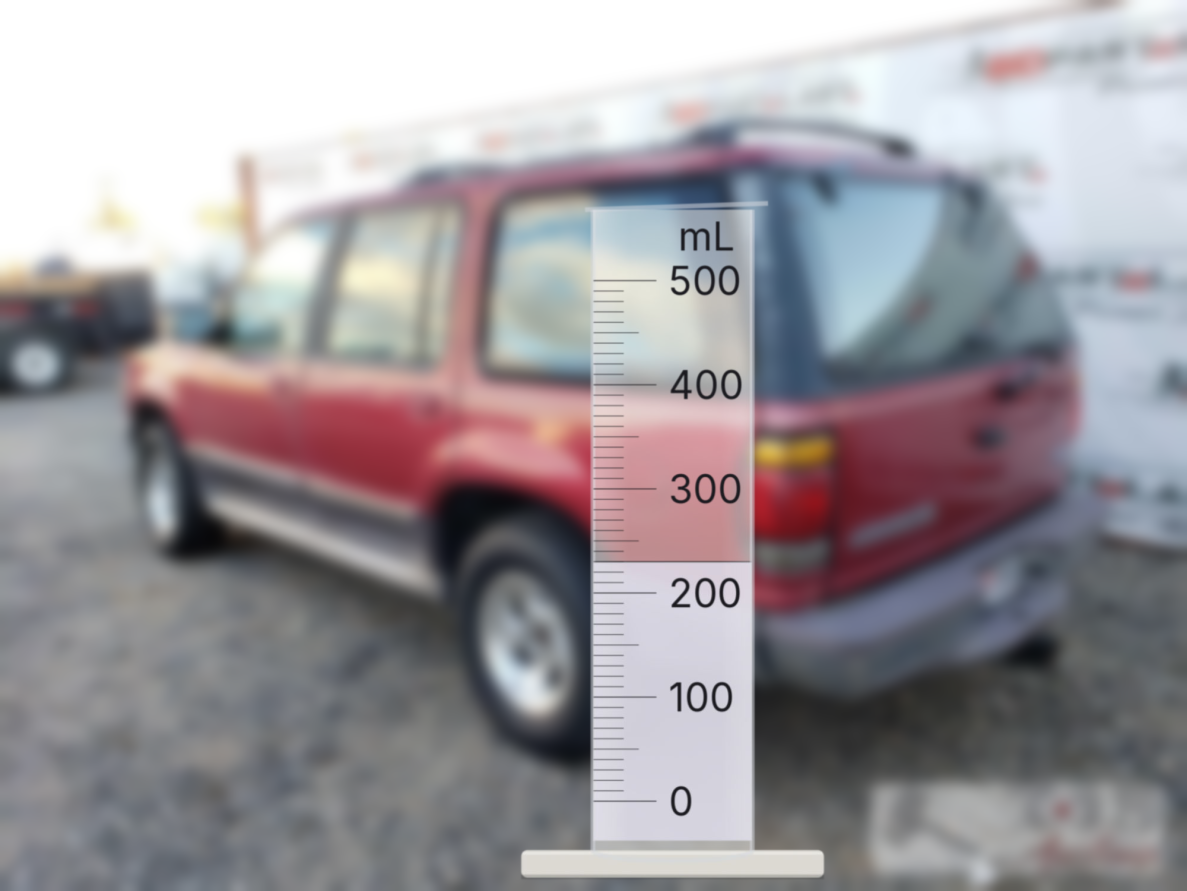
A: **230** mL
